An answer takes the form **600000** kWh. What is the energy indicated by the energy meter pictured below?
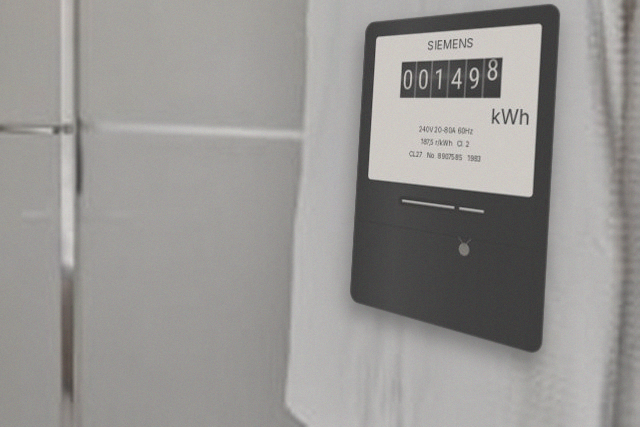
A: **1498** kWh
